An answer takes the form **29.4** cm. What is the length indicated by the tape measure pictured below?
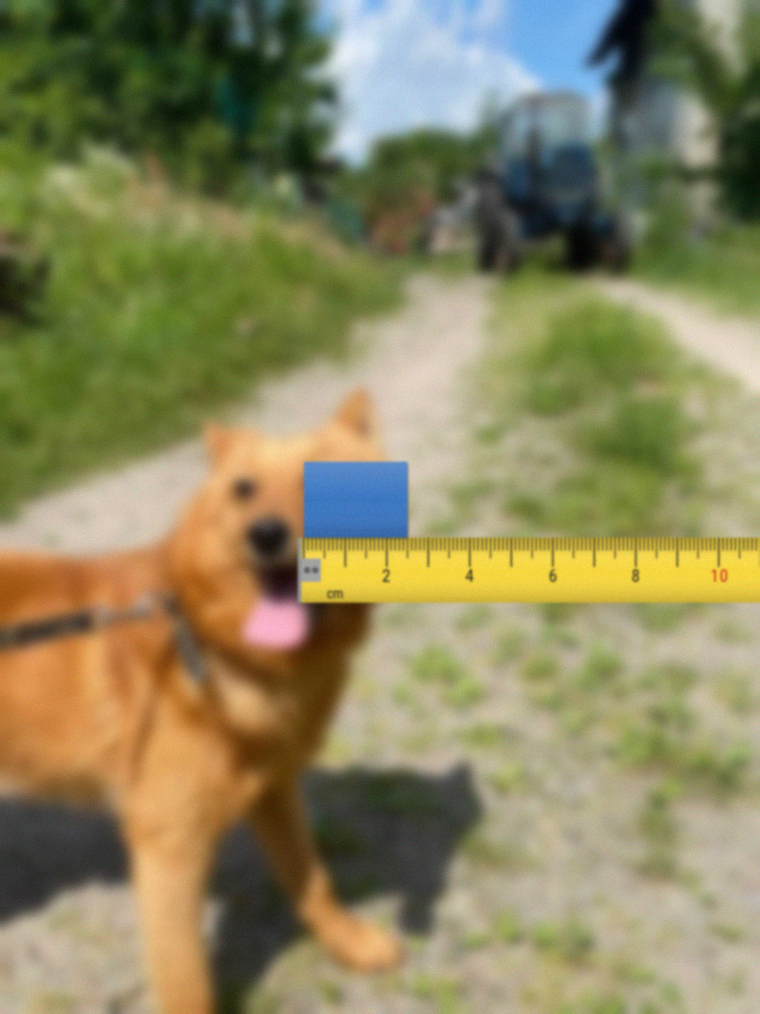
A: **2.5** cm
